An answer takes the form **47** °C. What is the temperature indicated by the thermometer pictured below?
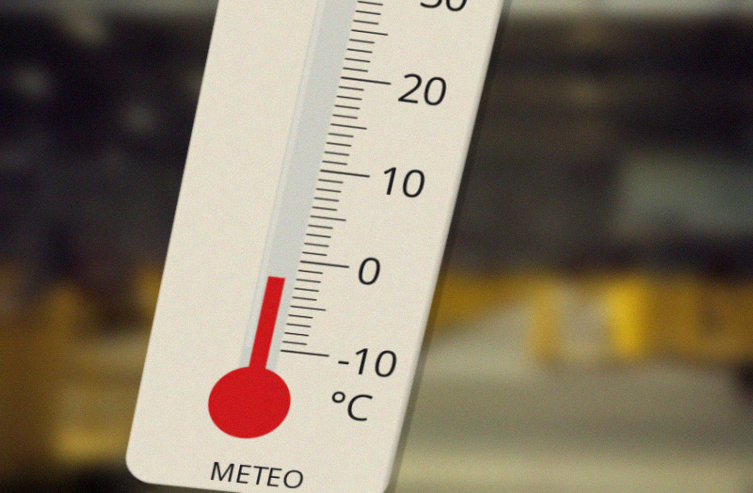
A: **-2** °C
